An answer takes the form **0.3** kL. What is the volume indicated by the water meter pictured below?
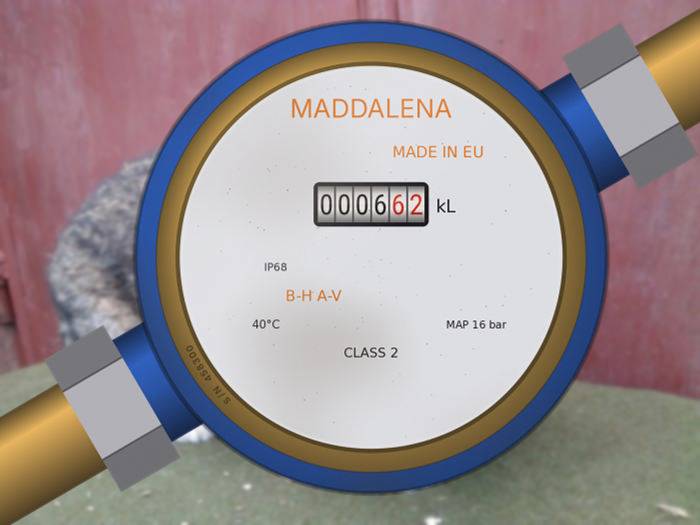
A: **6.62** kL
